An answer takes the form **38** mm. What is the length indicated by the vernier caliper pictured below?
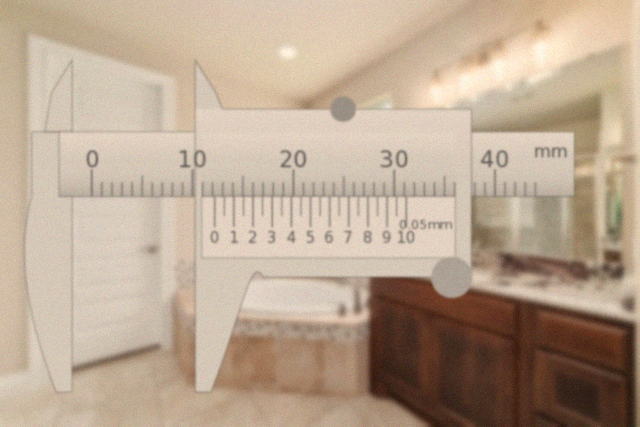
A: **12.2** mm
